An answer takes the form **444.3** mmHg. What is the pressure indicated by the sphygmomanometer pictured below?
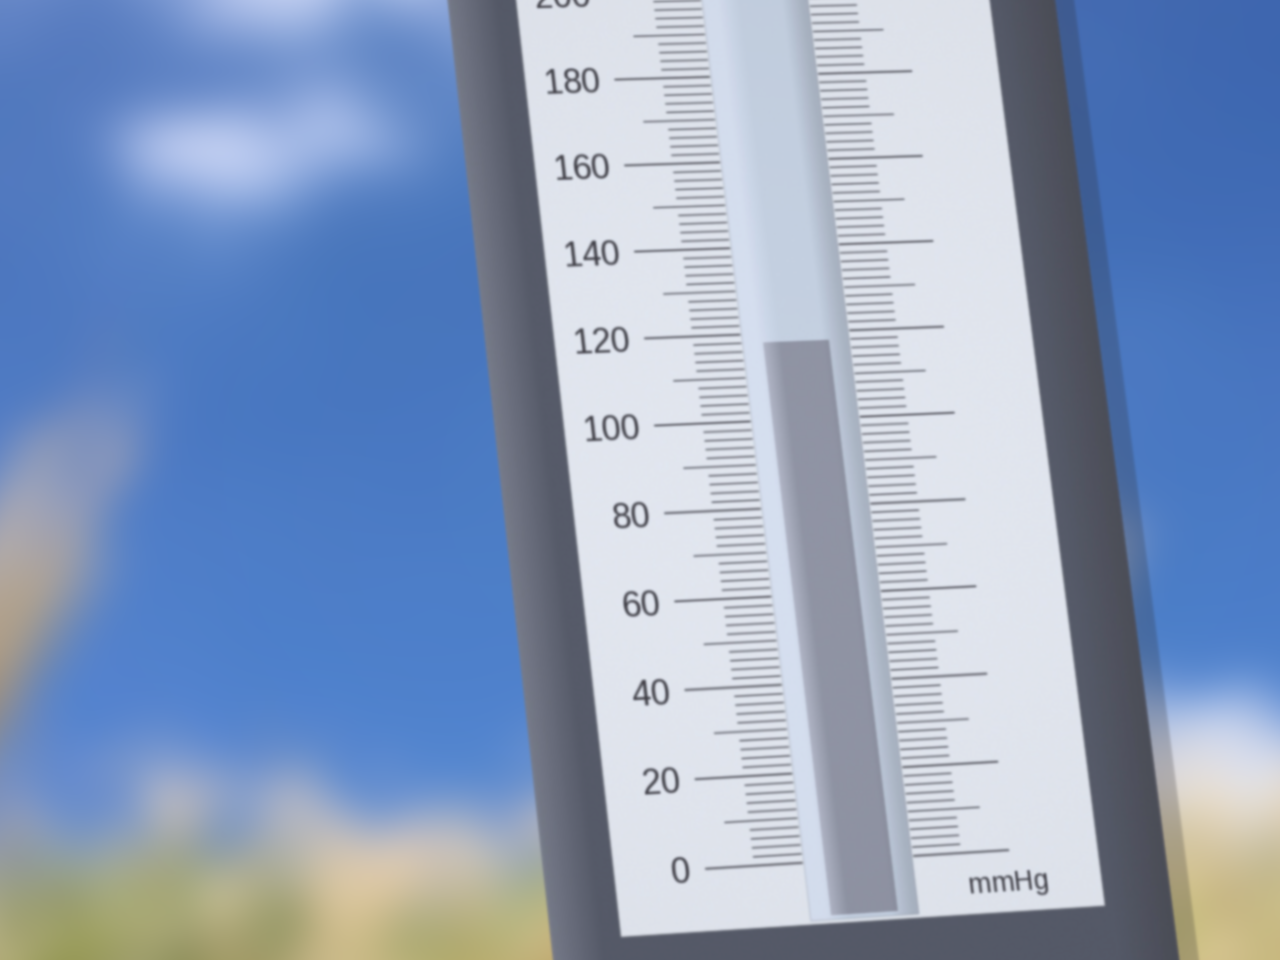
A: **118** mmHg
